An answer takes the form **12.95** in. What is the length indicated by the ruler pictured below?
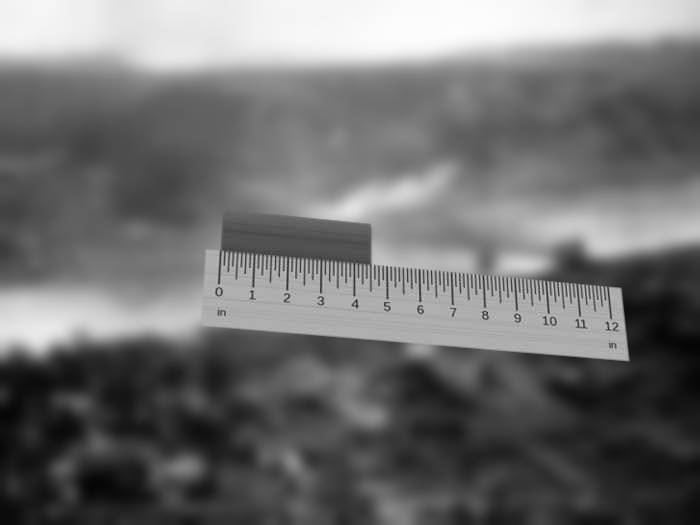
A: **4.5** in
